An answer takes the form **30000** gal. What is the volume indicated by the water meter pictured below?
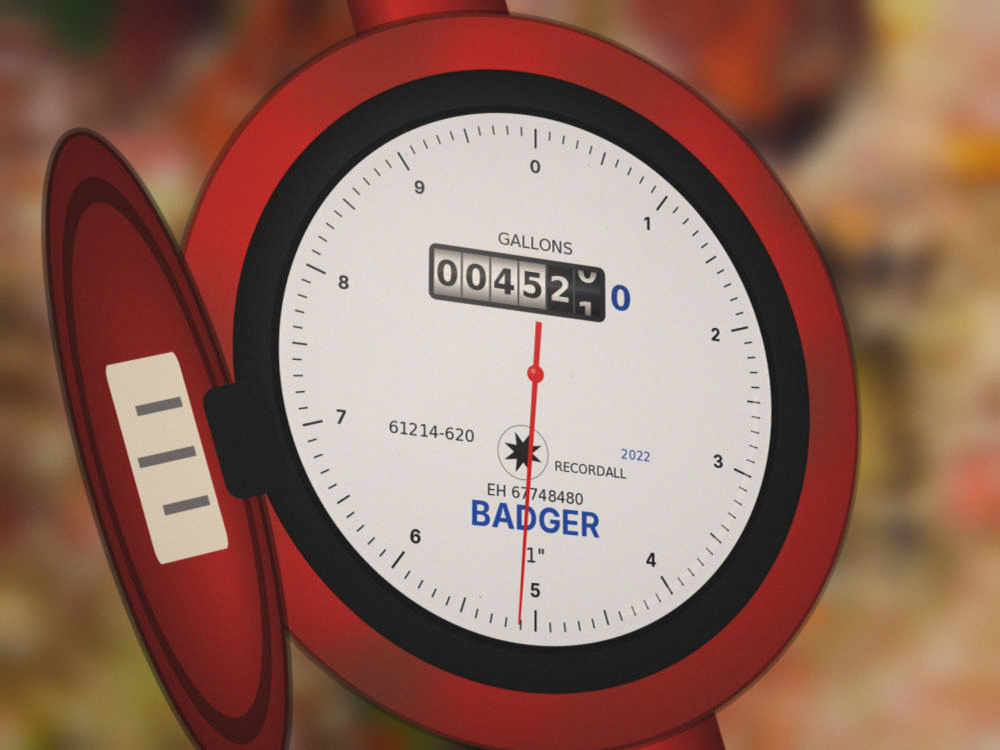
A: **45205.1** gal
